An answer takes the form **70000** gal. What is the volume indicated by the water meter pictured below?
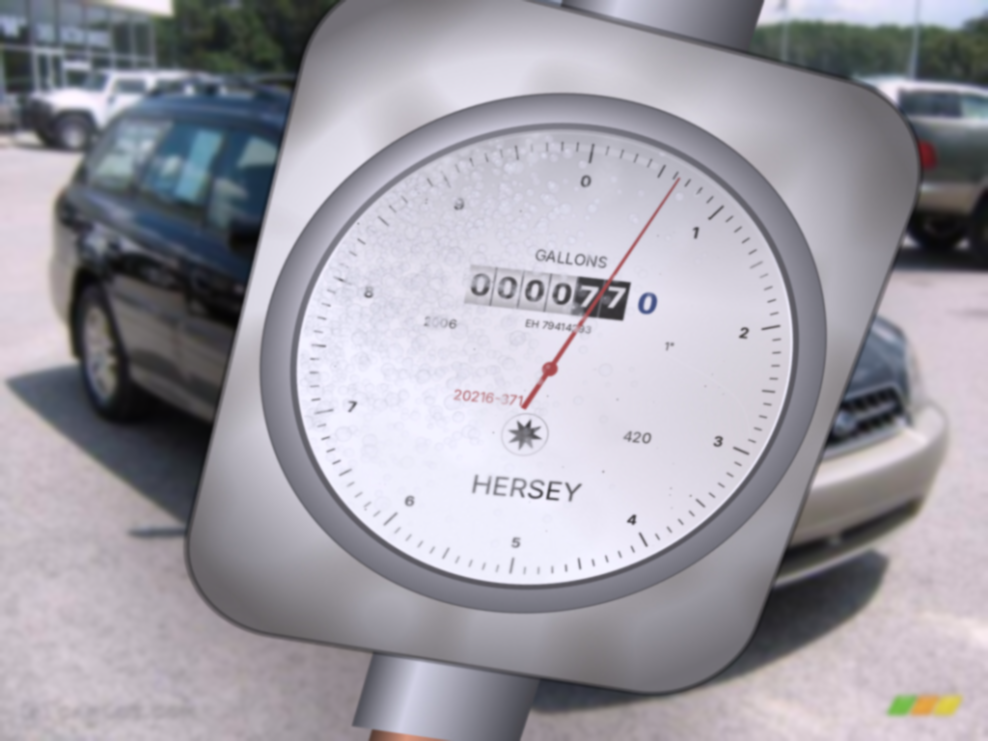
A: **770.6** gal
